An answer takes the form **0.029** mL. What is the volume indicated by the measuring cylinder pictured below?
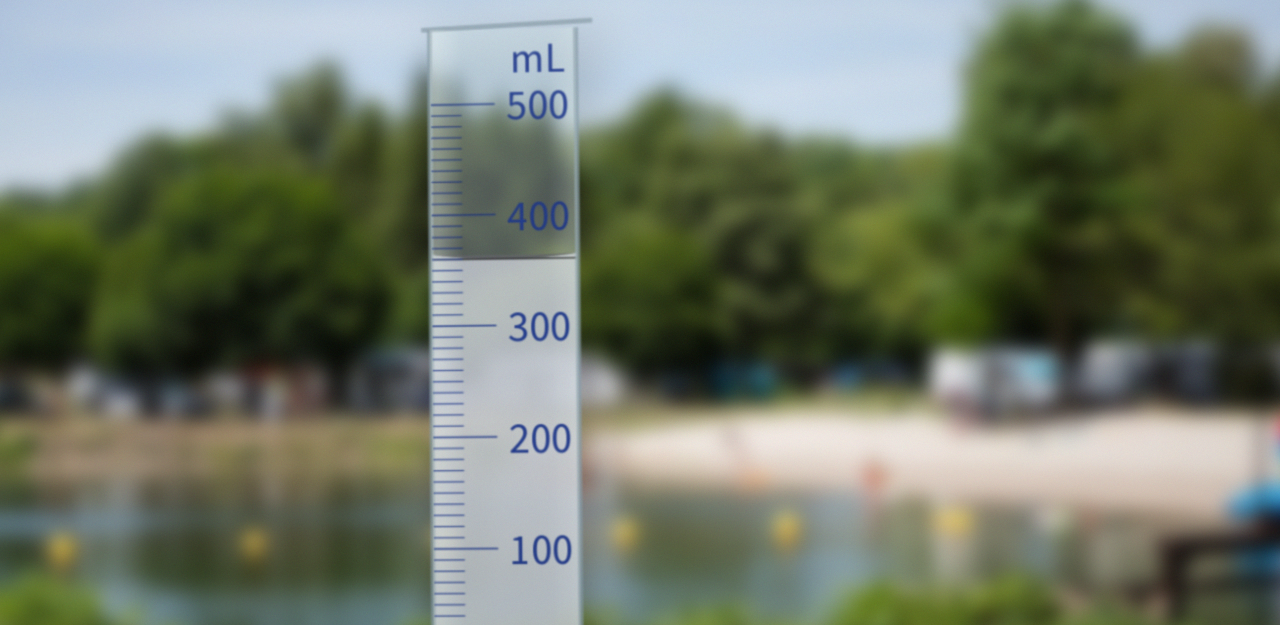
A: **360** mL
